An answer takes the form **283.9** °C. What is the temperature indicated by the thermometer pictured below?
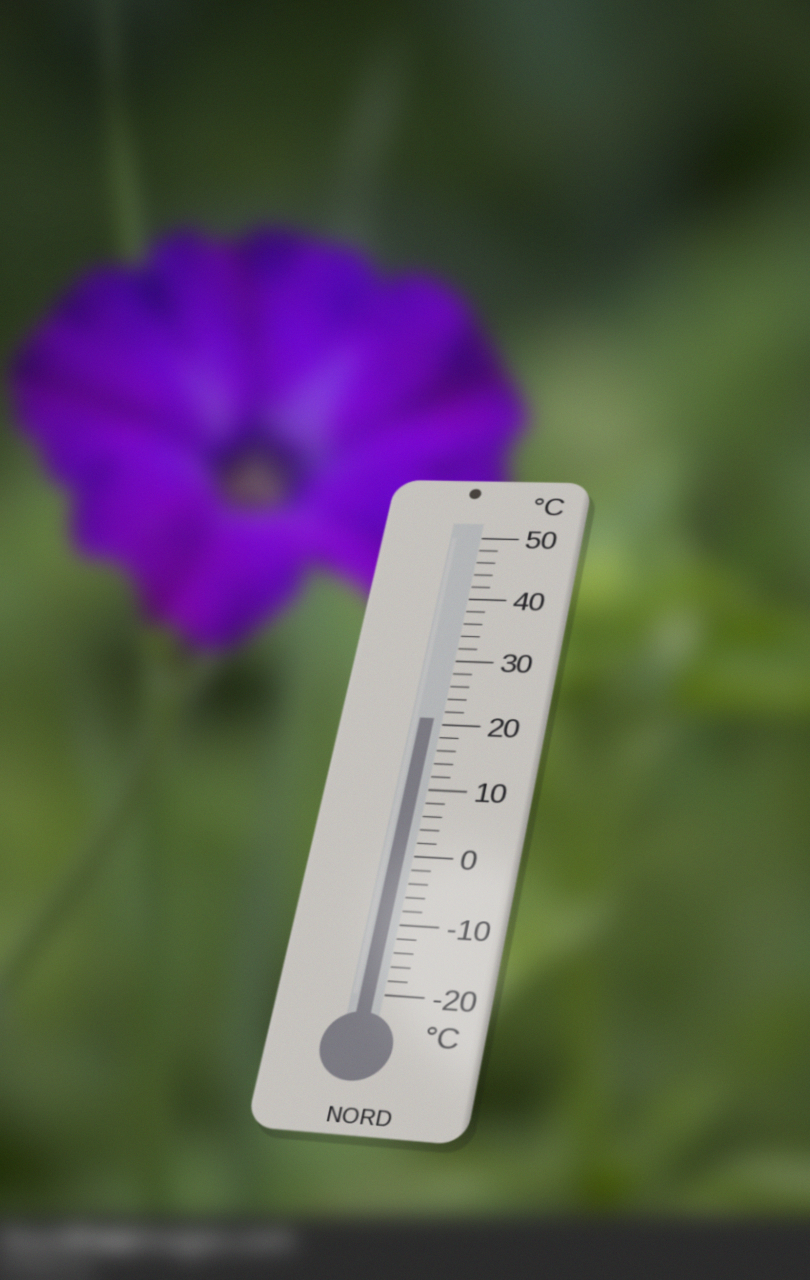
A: **21** °C
